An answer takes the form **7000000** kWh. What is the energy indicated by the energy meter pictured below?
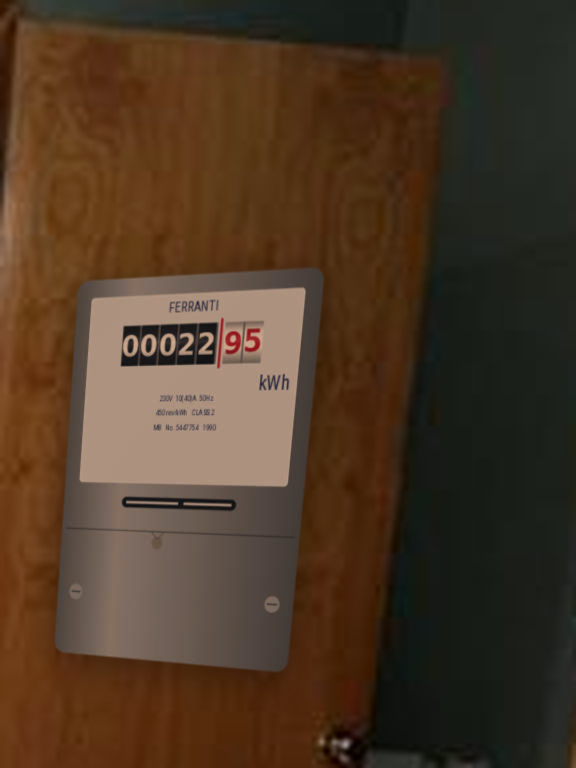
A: **22.95** kWh
